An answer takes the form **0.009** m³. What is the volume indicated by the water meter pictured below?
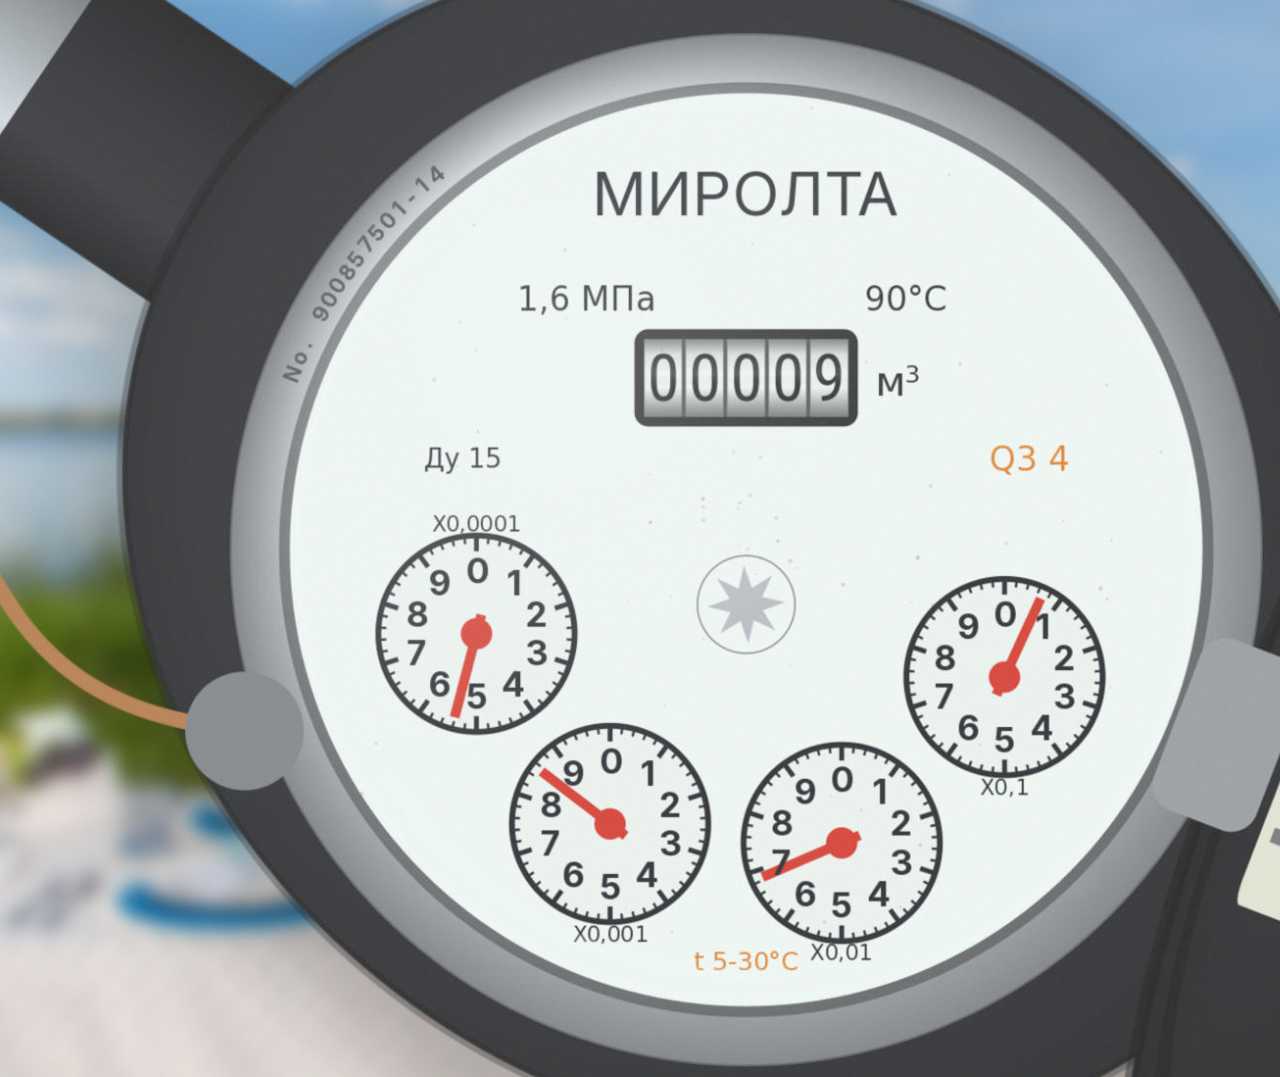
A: **9.0685** m³
